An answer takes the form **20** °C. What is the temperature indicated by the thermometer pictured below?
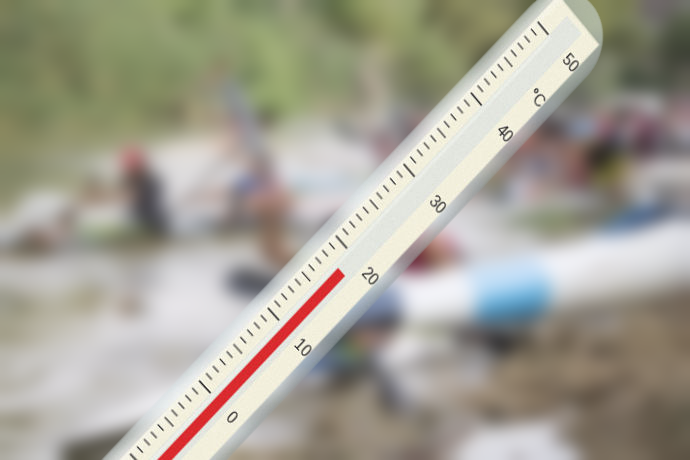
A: **18** °C
